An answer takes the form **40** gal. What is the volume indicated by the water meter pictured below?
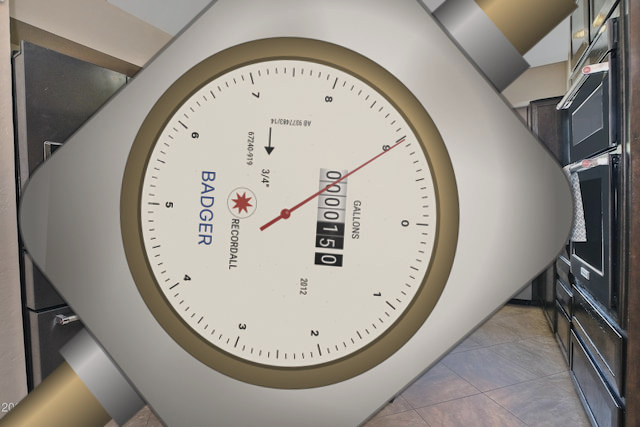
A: **149.0** gal
